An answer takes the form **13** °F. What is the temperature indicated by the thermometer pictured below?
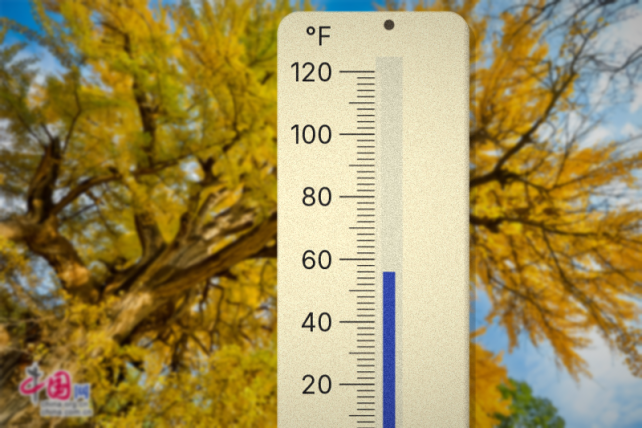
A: **56** °F
